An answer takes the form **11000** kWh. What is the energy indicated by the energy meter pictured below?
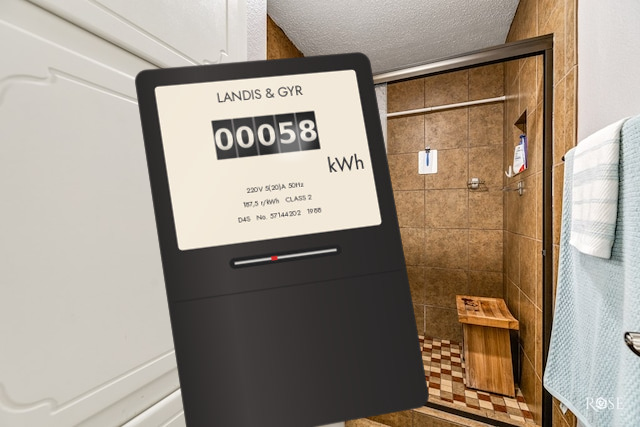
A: **58** kWh
